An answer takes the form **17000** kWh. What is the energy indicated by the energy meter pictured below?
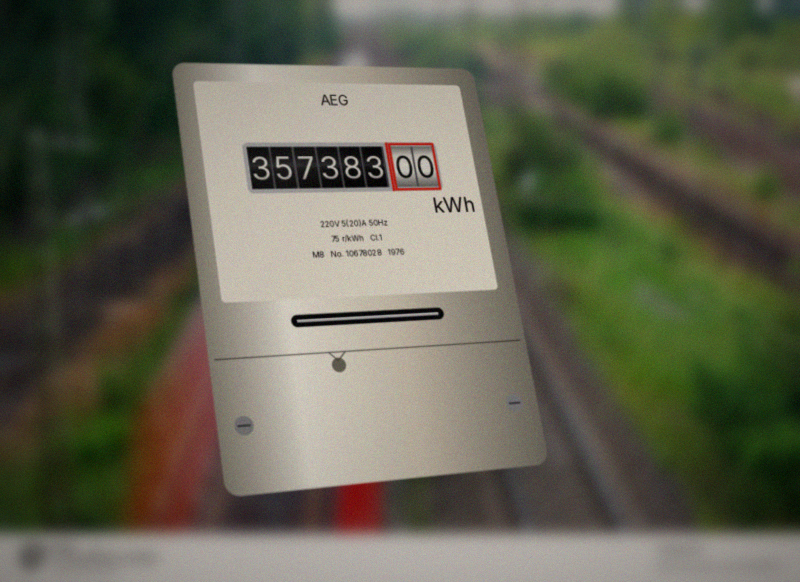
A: **357383.00** kWh
